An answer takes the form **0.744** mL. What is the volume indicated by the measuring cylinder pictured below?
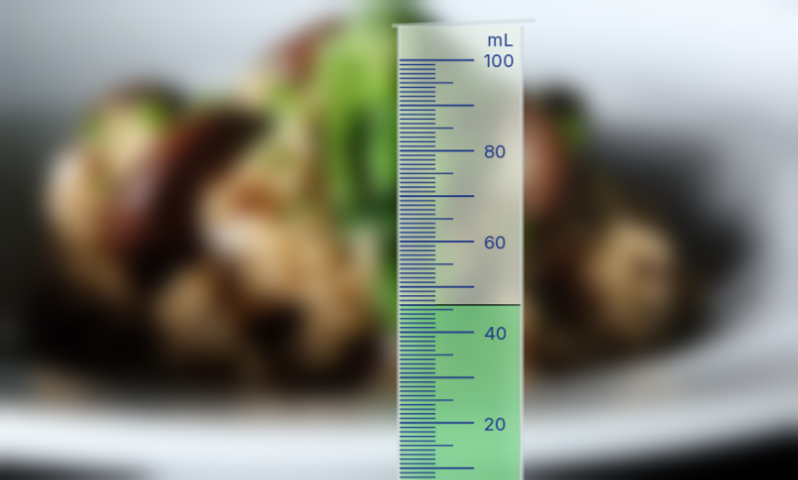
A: **46** mL
